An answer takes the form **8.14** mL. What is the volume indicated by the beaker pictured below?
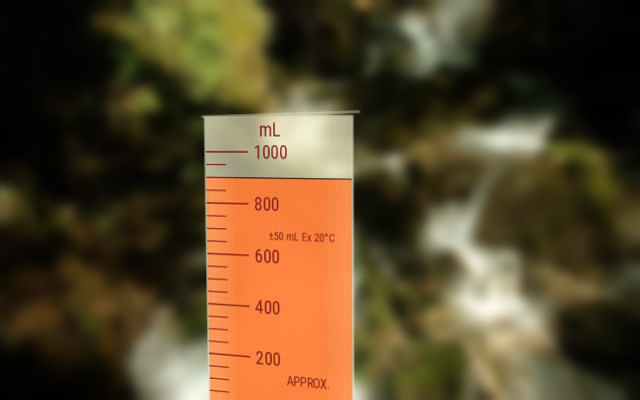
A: **900** mL
